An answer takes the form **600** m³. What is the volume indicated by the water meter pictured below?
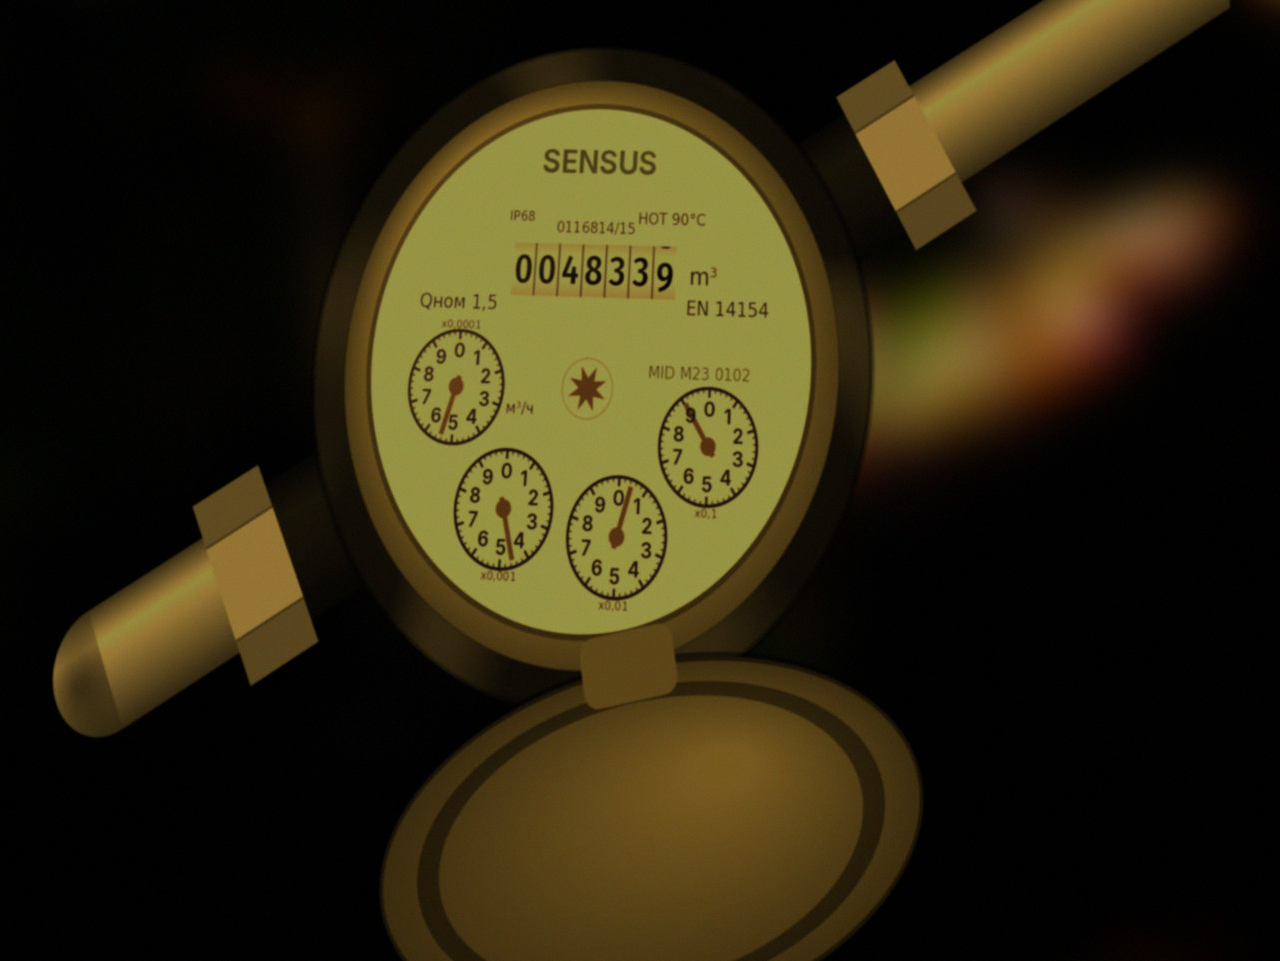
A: **48338.9045** m³
